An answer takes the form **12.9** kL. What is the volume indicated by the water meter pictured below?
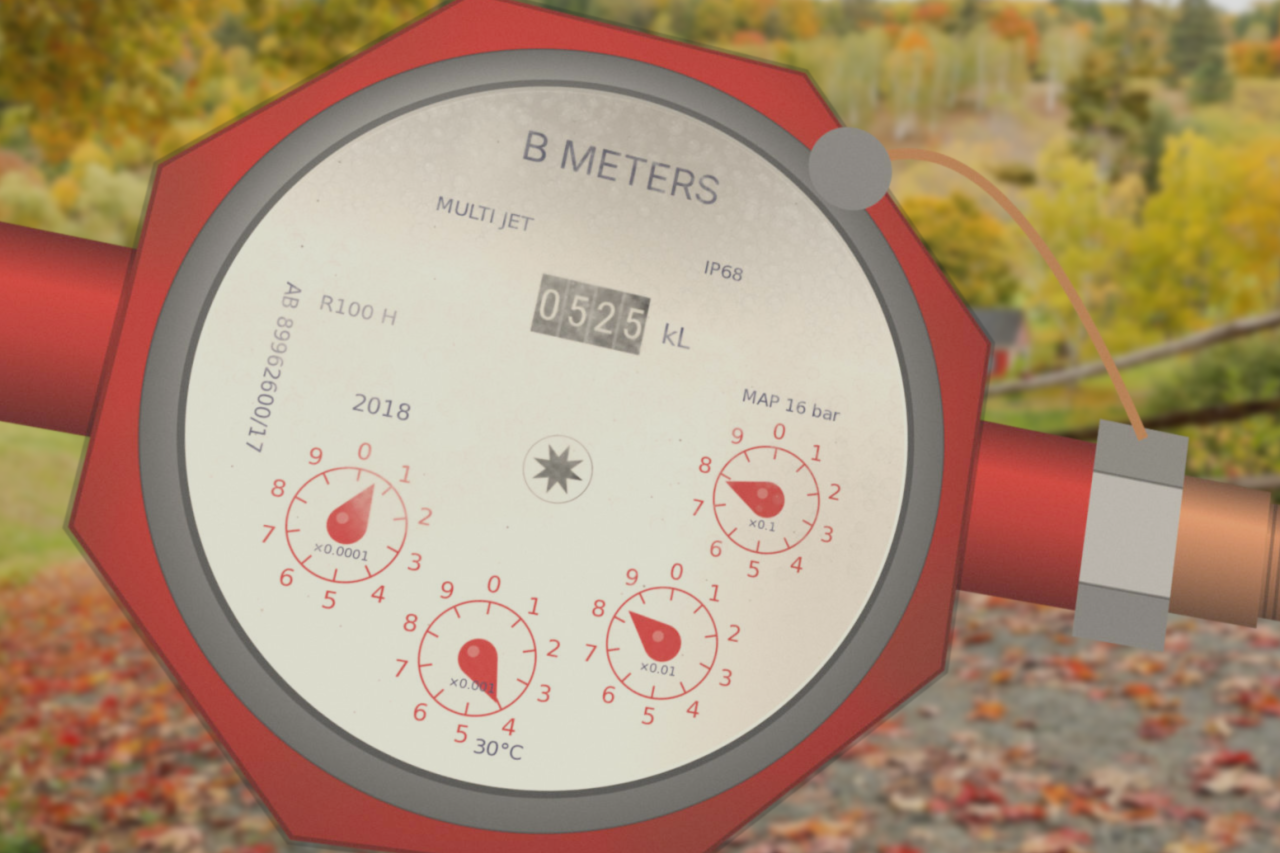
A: **525.7840** kL
